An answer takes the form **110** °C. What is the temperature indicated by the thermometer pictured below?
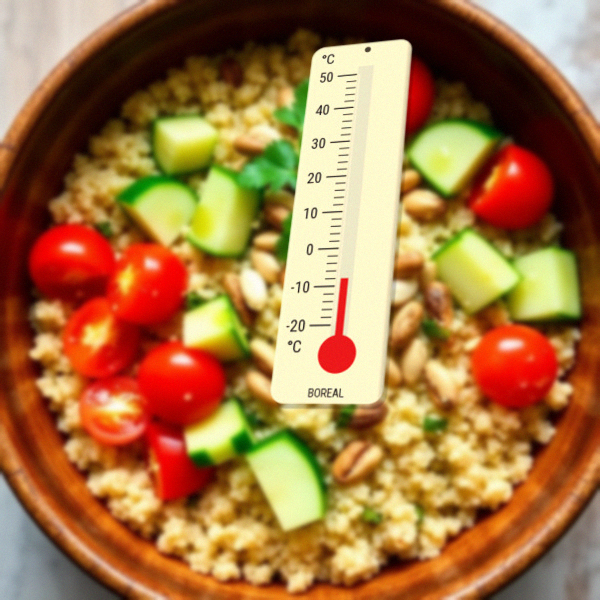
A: **-8** °C
